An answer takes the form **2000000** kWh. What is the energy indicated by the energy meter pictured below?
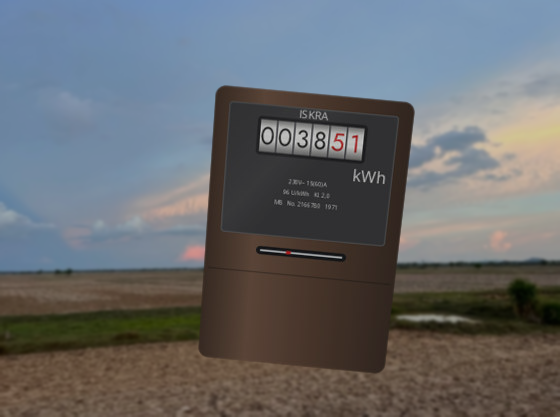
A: **38.51** kWh
